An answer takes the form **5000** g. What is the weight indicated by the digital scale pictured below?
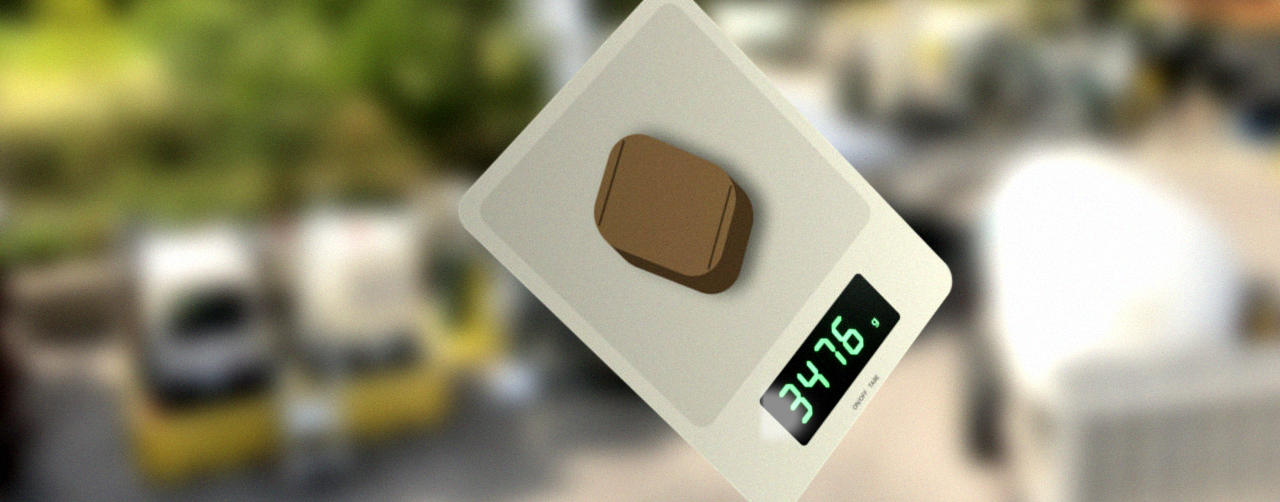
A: **3476** g
